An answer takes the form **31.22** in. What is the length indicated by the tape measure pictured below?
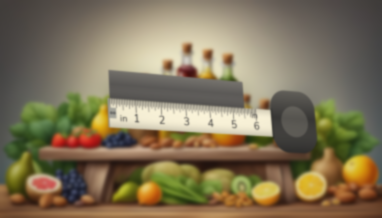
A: **5.5** in
